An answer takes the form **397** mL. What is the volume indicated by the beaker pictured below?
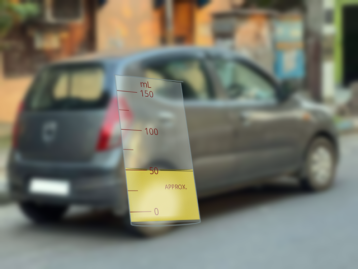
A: **50** mL
